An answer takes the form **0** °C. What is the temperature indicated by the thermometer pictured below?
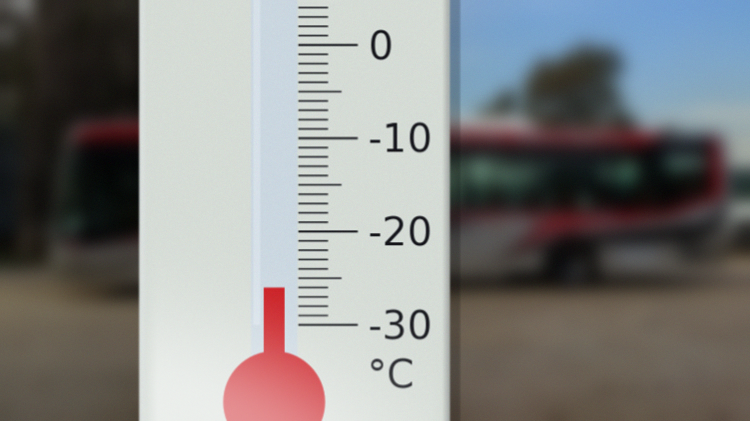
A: **-26** °C
